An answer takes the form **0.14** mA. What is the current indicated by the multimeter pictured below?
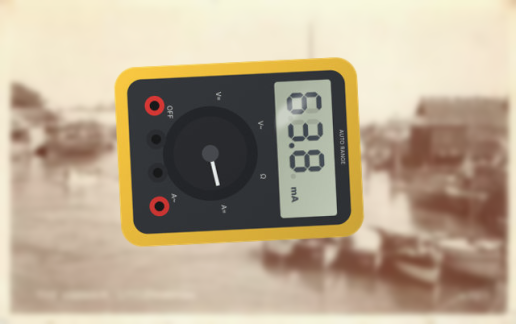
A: **63.8** mA
